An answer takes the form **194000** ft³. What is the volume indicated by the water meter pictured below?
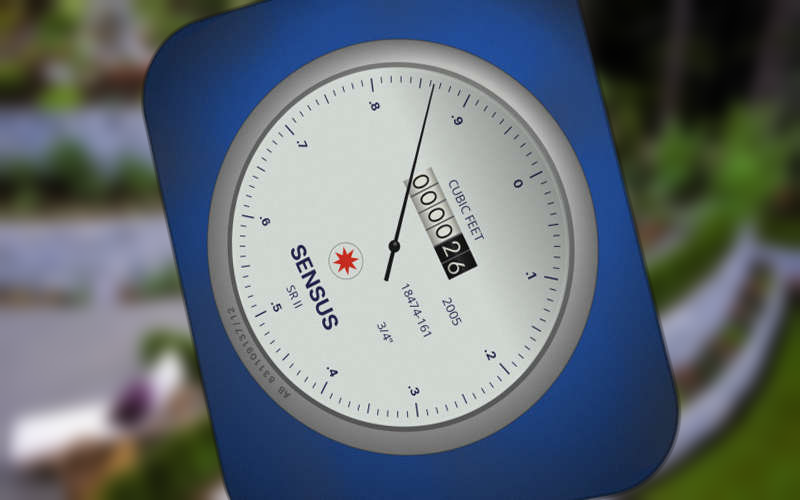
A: **25.86** ft³
